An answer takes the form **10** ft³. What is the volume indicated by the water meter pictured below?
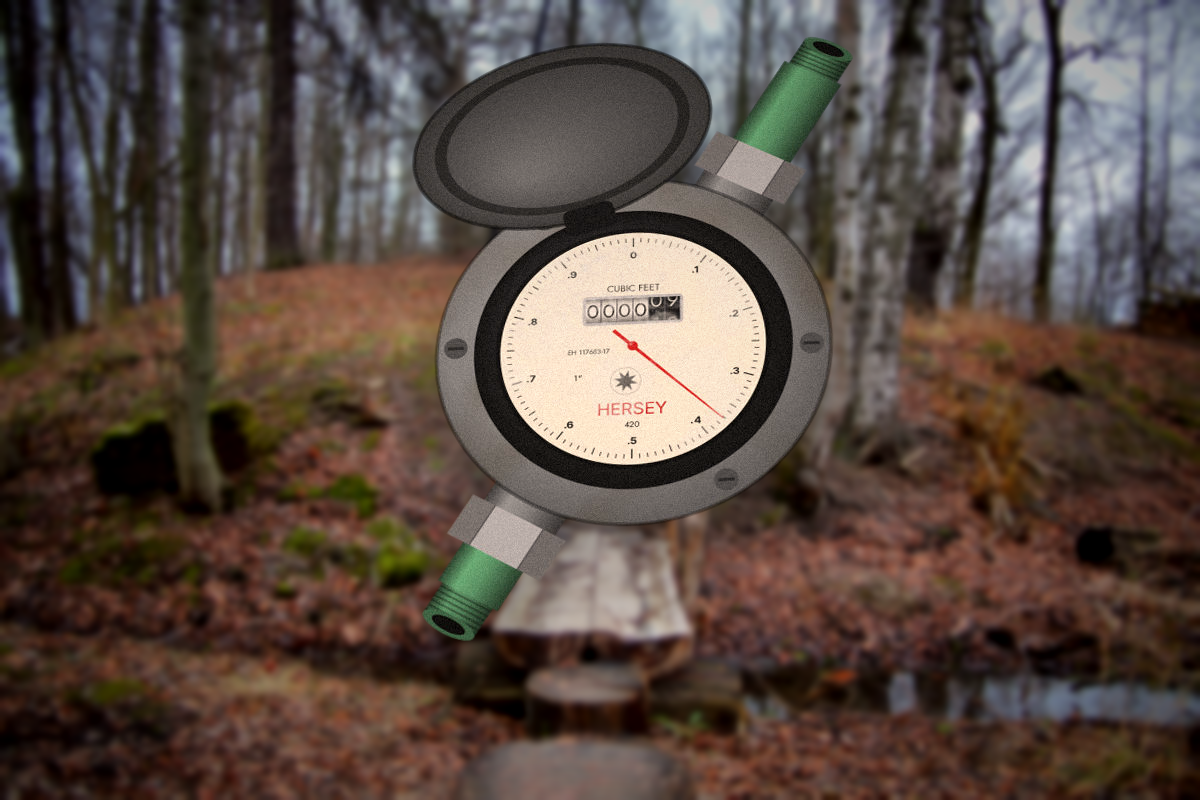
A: **9.37** ft³
